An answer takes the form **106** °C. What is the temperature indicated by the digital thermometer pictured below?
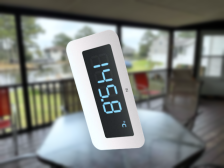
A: **145.8** °C
